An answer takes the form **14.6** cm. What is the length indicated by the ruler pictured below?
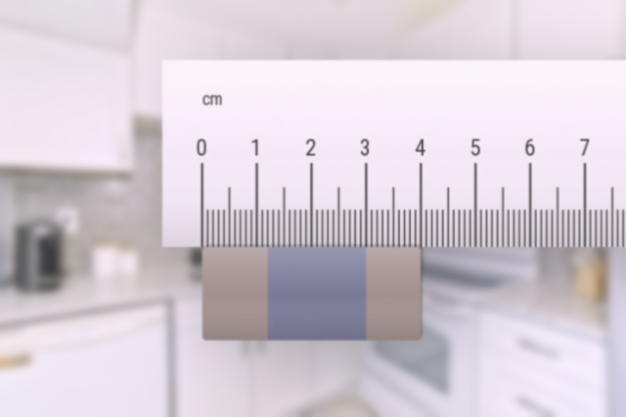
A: **4** cm
